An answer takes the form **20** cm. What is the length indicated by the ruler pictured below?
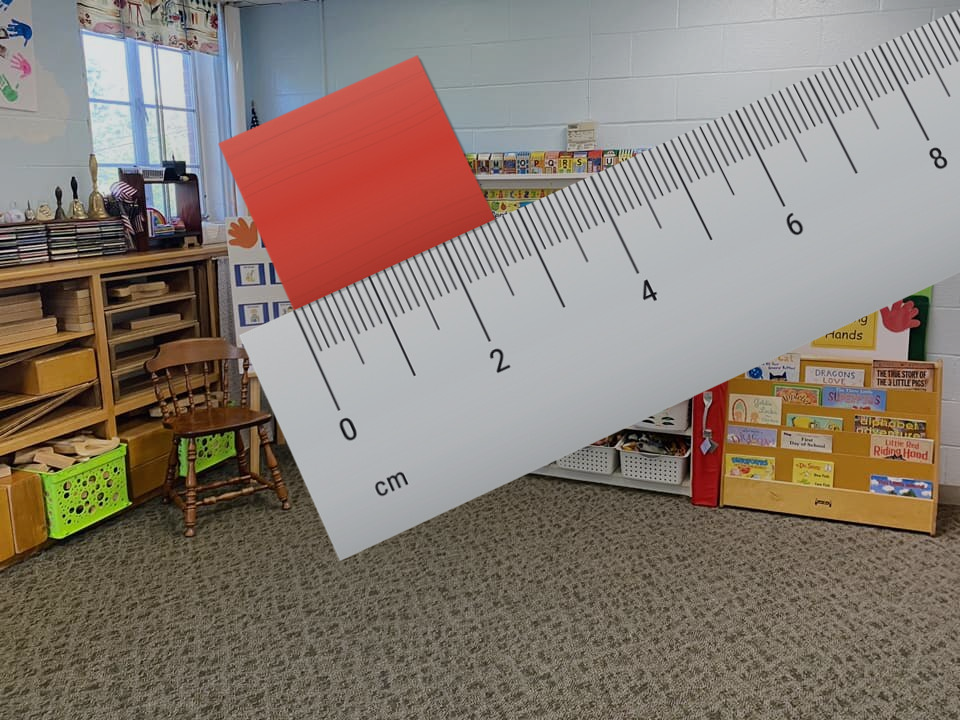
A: **2.7** cm
